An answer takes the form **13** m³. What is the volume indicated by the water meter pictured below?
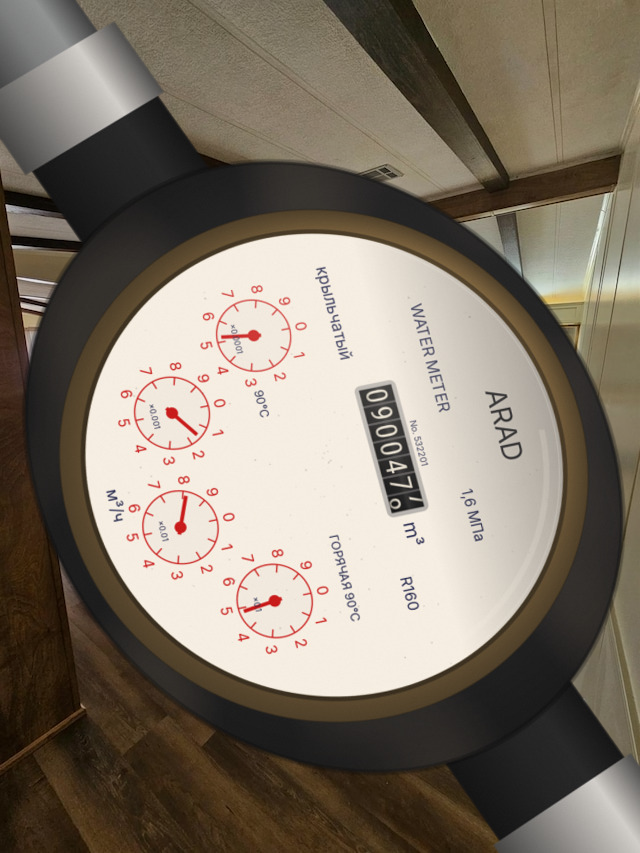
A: **900477.4815** m³
